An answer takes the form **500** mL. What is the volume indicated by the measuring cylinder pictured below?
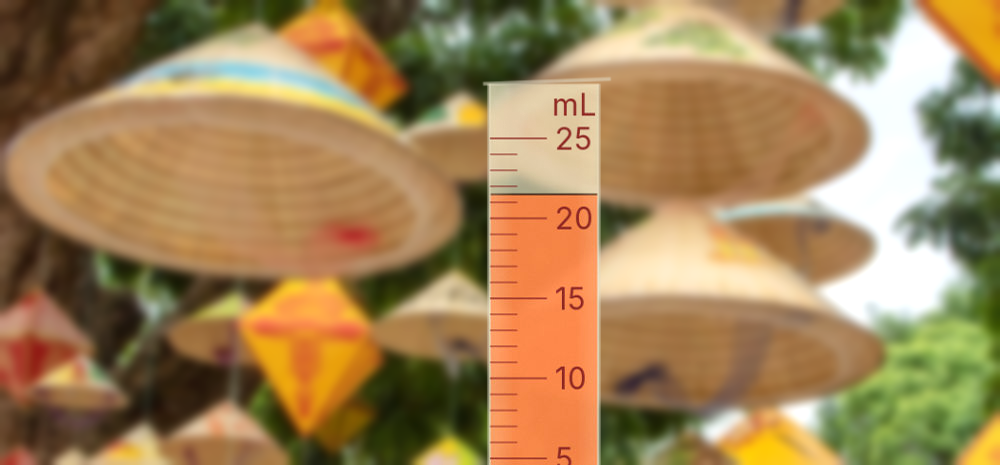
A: **21.5** mL
